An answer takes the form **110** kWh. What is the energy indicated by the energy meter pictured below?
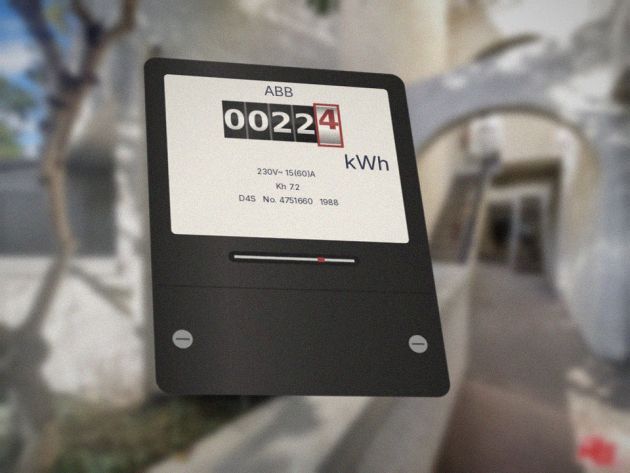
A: **22.4** kWh
